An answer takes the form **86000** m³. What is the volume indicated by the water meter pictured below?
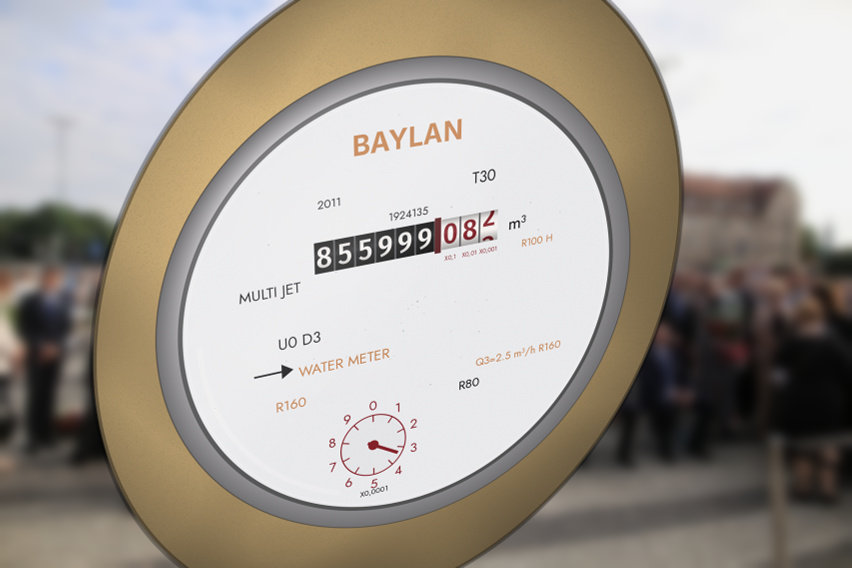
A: **855999.0823** m³
